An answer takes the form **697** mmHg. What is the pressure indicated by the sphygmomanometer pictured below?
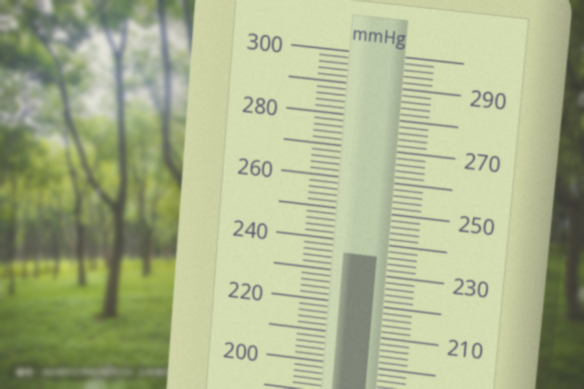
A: **236** mmHg
